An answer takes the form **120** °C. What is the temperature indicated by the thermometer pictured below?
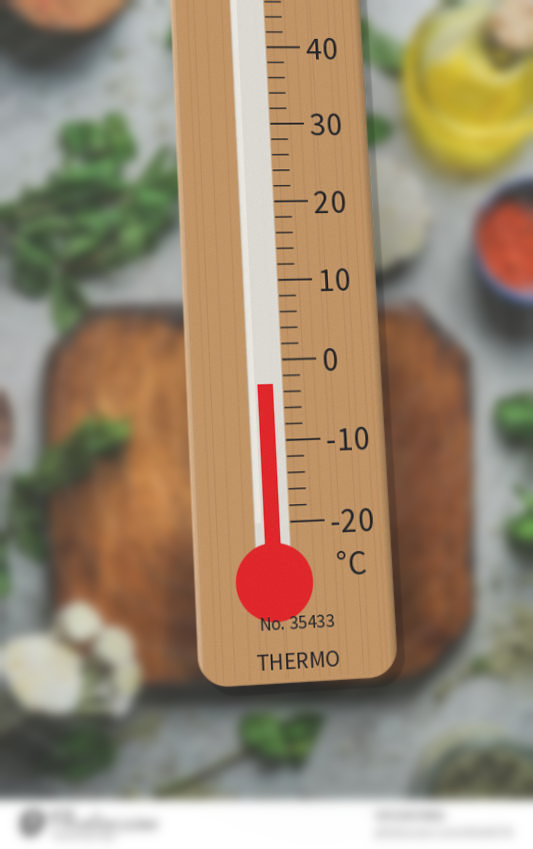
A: **-3** °C
